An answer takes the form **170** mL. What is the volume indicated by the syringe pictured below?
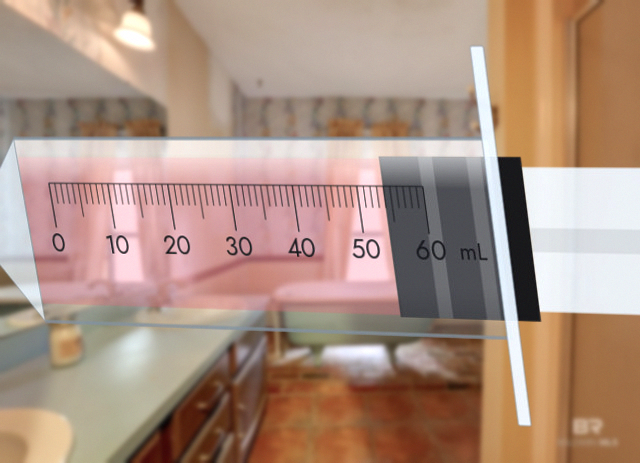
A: **54** mL
